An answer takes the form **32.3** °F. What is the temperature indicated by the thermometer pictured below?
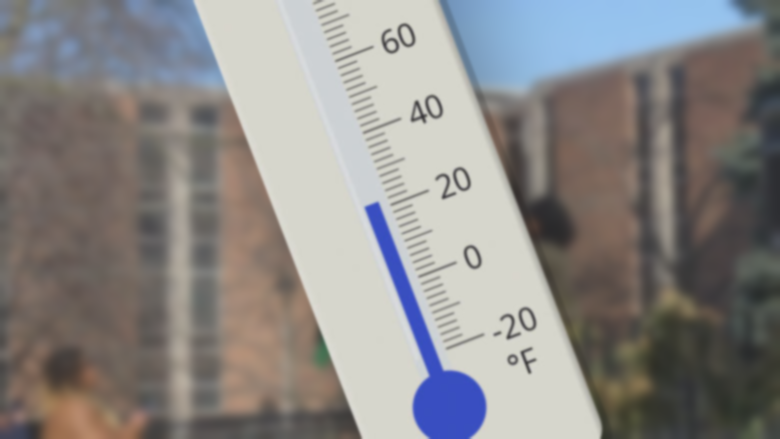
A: **22** °F
